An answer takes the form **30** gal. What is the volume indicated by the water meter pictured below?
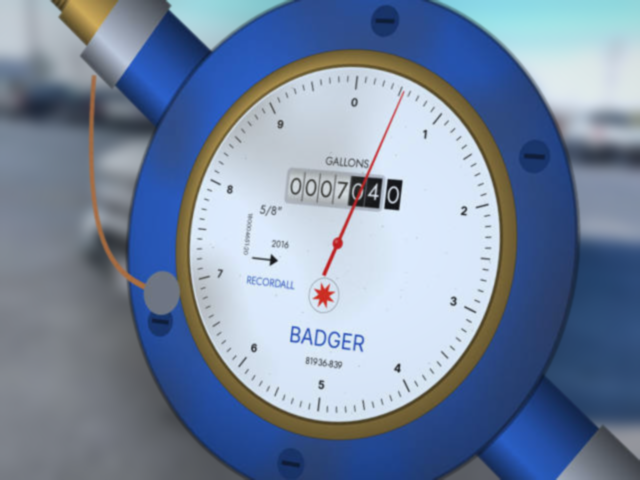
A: **7040.5** gal
